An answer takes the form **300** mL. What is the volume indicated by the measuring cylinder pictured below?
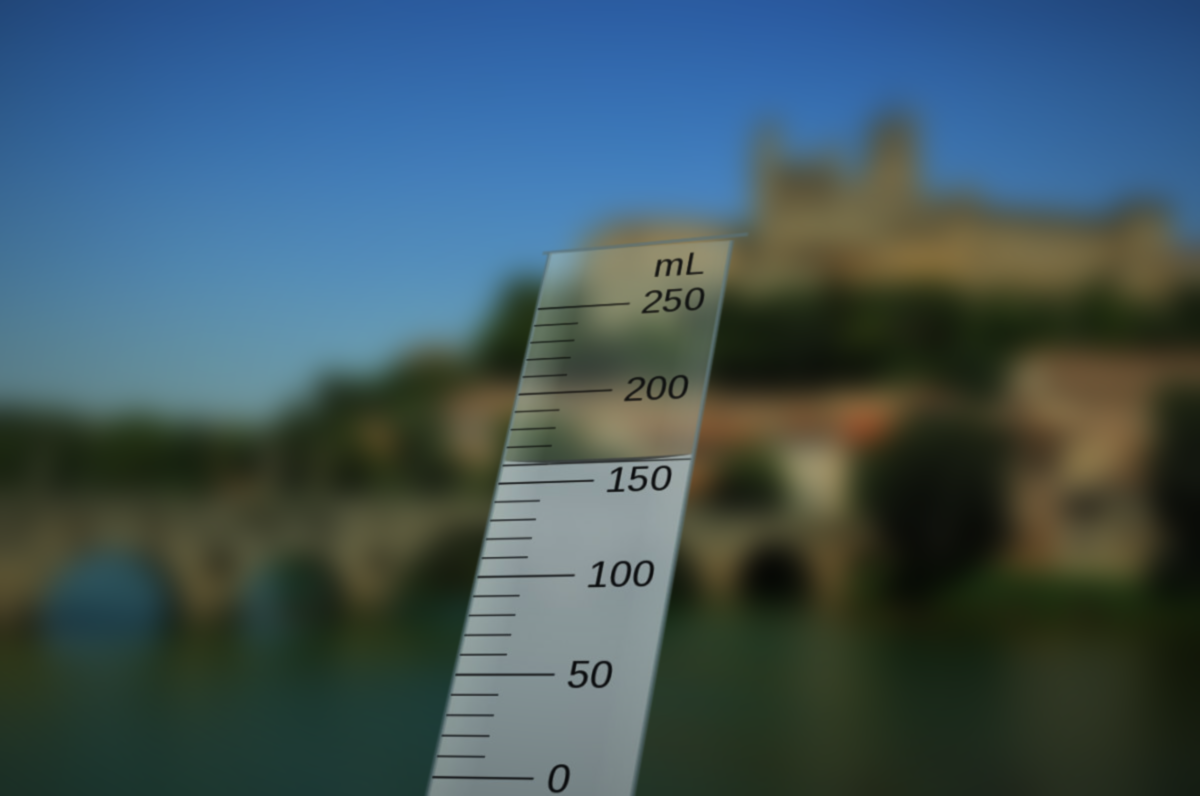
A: **160** mL
